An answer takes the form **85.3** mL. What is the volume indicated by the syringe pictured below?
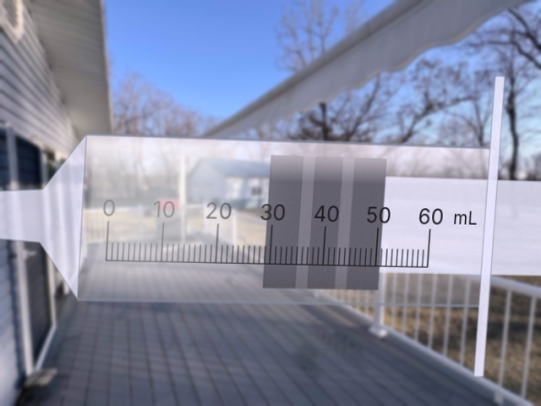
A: **29** mL
